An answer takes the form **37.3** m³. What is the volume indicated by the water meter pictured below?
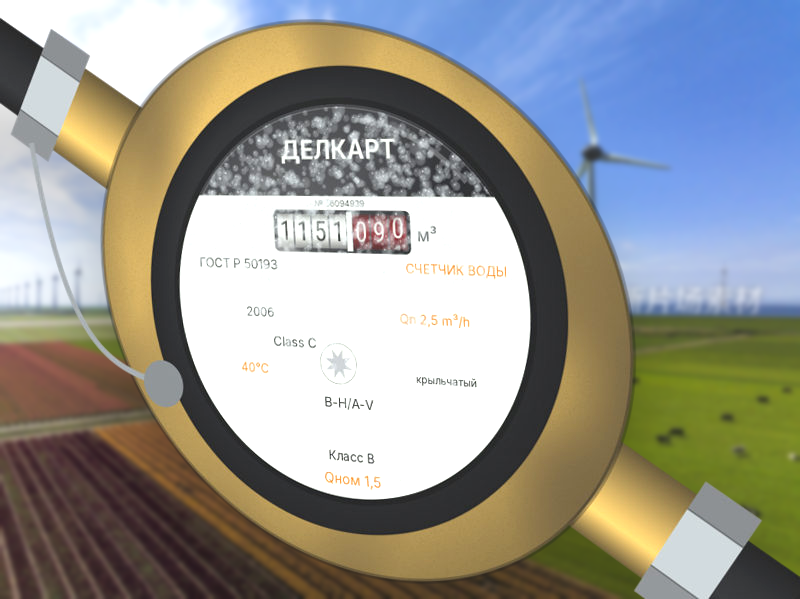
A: **1151.090** m³
